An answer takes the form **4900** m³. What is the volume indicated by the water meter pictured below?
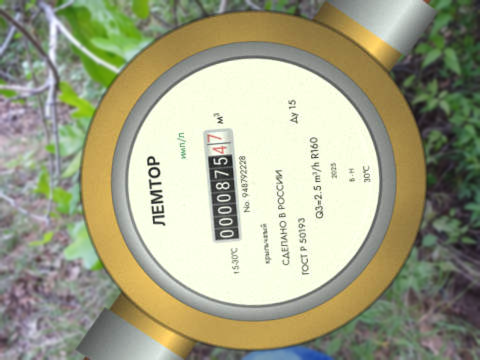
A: **875.47** m³
